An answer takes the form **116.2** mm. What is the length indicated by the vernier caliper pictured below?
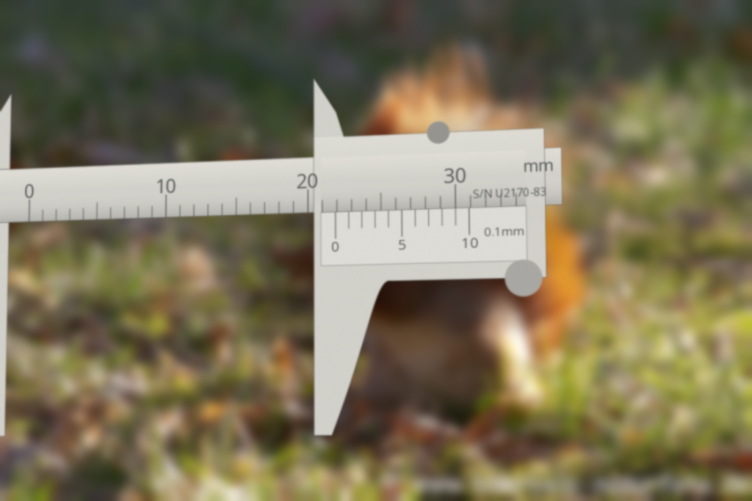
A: **21.9** mm
